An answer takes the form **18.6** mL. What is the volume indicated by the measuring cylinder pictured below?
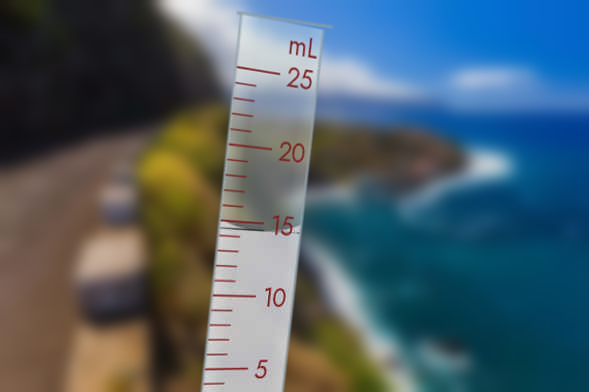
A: **14.5** mL
